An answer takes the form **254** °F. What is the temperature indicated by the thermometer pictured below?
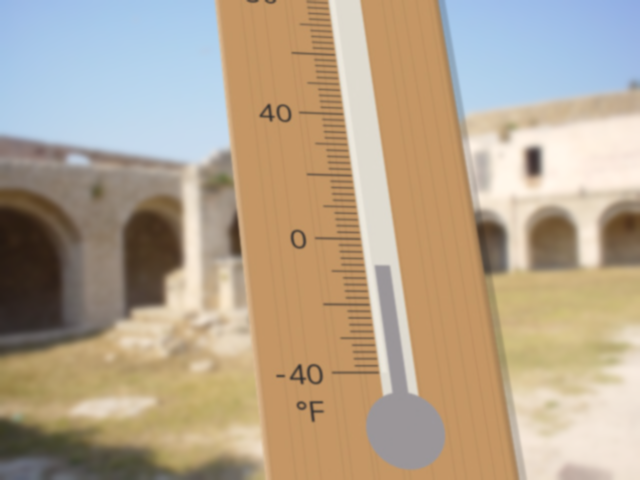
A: **-8** °F
